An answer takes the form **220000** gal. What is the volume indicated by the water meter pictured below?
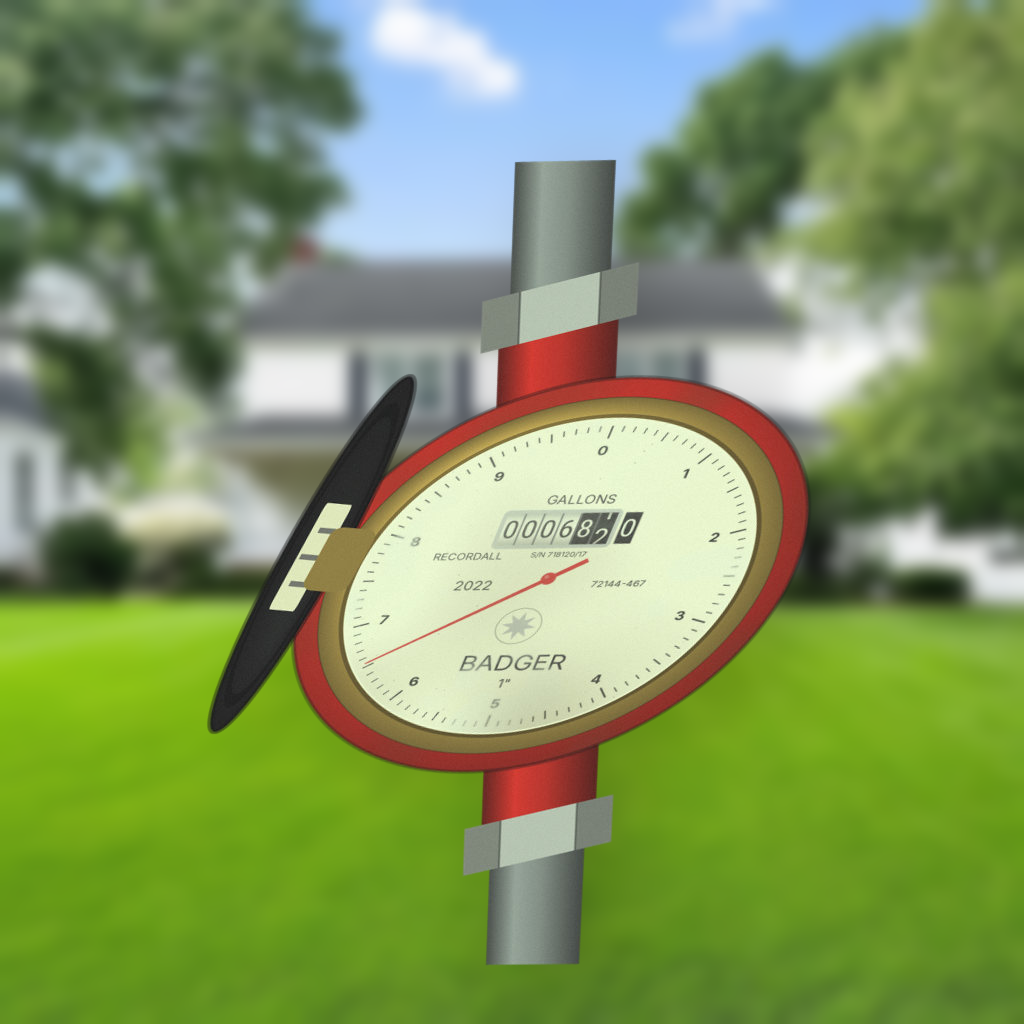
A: **6816.5** gal
